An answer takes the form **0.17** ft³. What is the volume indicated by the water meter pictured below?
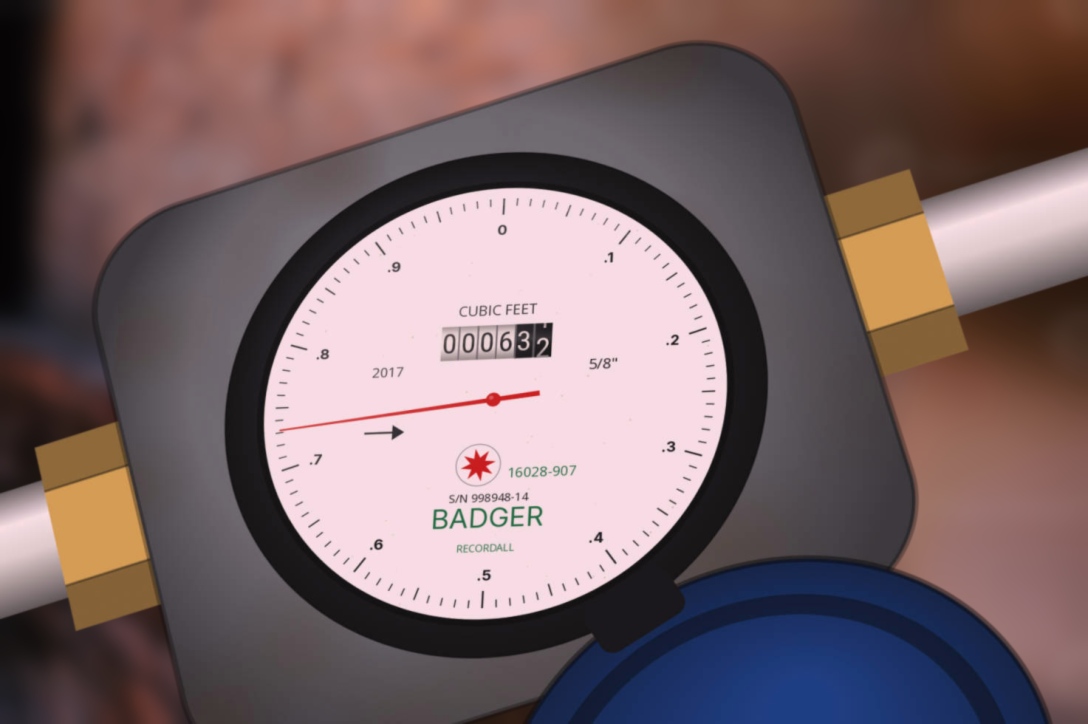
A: **631.73** ft³
